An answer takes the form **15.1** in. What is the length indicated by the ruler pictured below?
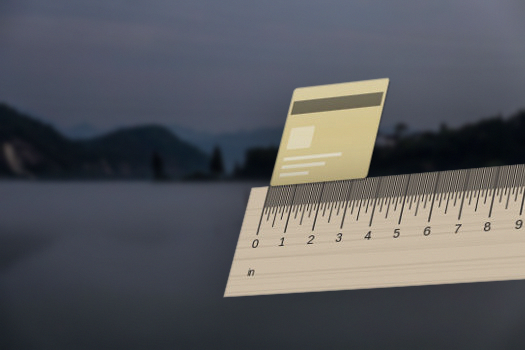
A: **3.5** in
